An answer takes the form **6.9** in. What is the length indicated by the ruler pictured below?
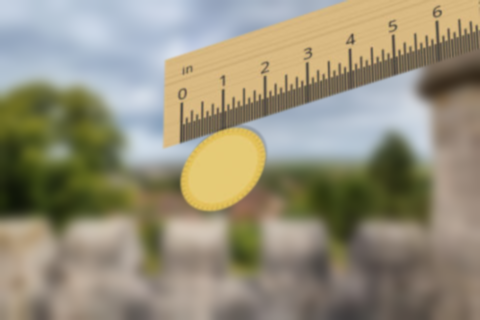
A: **2** in
